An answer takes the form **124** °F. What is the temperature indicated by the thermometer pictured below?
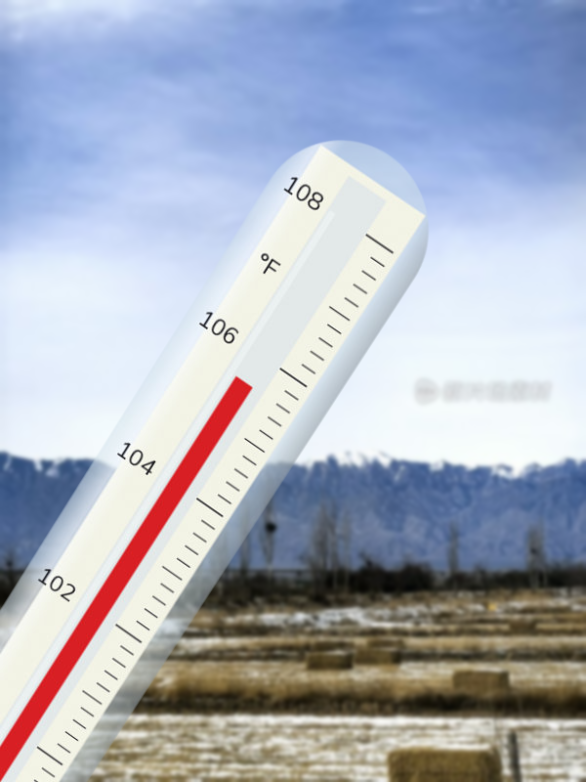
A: **105.6** °F
